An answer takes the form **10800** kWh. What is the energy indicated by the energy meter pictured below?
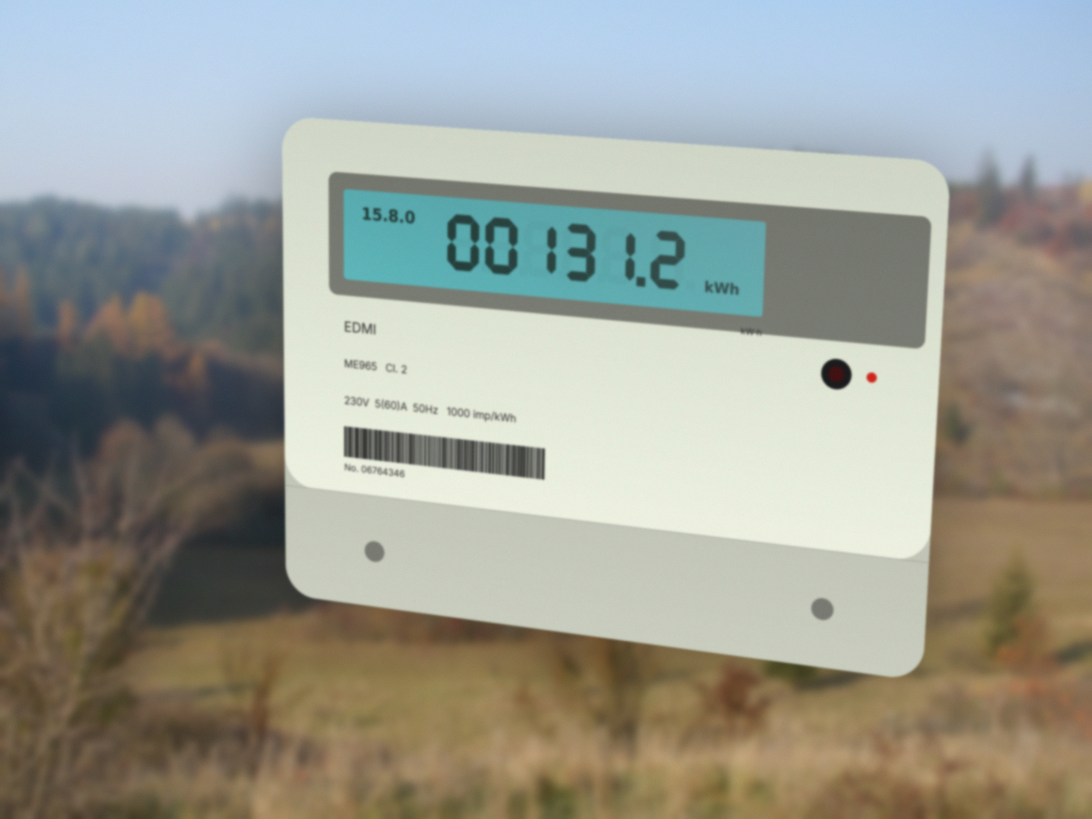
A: **131.2** kWh
